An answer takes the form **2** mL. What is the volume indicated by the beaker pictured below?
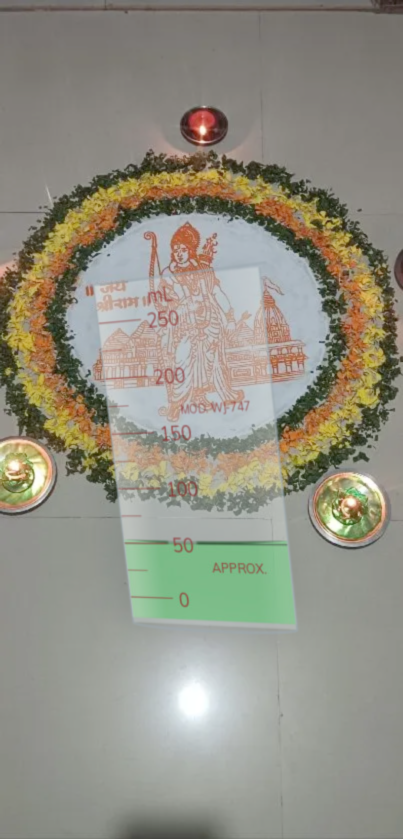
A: **50** mL
